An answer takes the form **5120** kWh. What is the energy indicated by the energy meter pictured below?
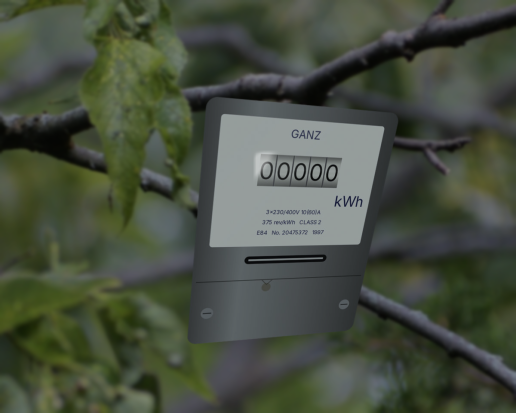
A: **0** kWh
